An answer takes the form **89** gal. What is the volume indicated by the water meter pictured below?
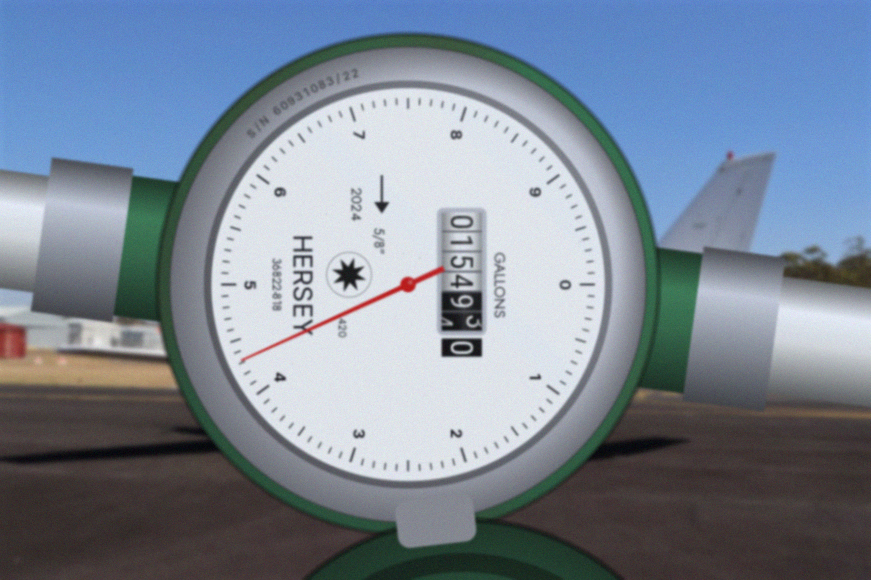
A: **154934.3** gal
